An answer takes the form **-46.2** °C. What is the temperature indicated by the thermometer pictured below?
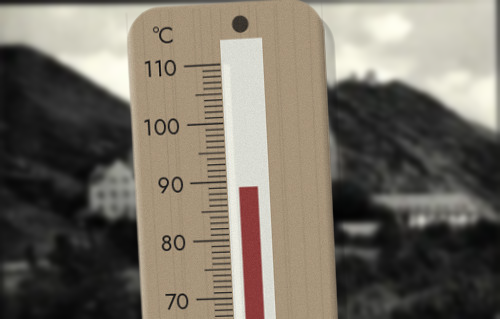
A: **89** °C
